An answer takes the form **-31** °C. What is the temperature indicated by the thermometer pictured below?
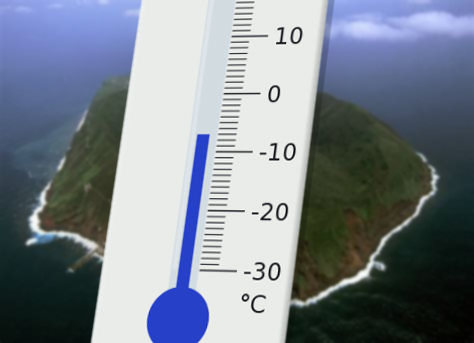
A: **-7** °C
